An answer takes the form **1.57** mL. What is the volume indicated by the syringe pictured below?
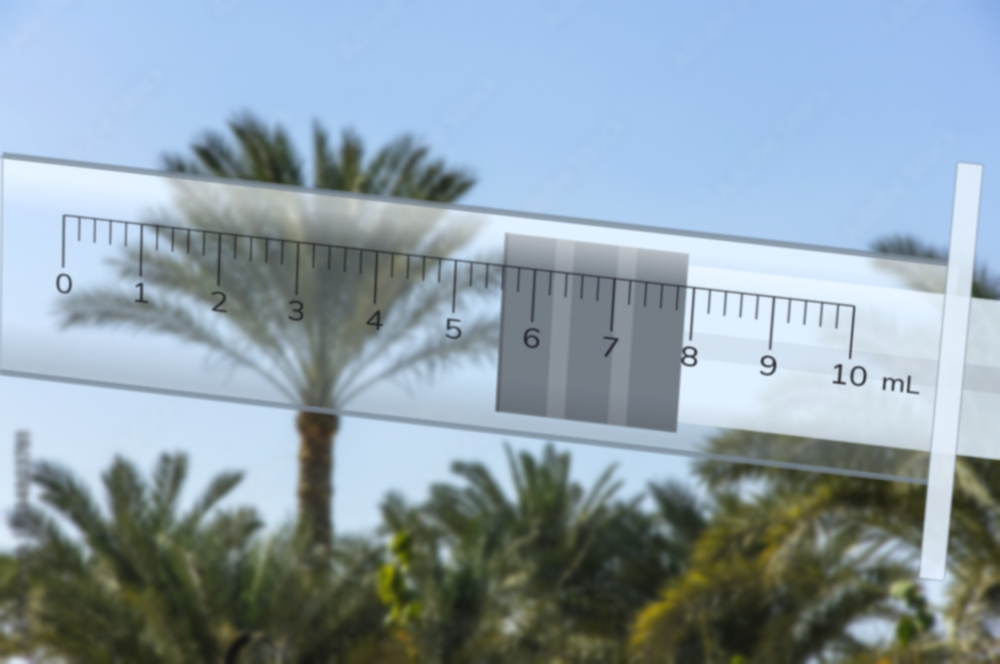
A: **5.6** mL
